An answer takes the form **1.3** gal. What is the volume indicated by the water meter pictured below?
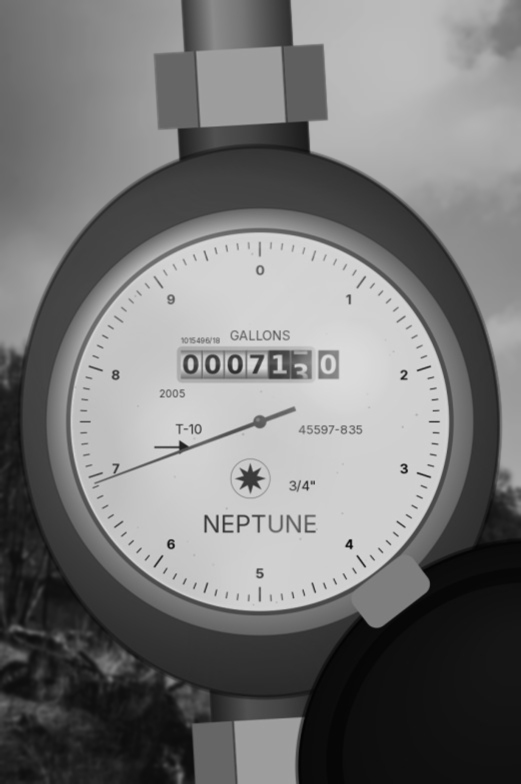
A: **7126.9** gal
